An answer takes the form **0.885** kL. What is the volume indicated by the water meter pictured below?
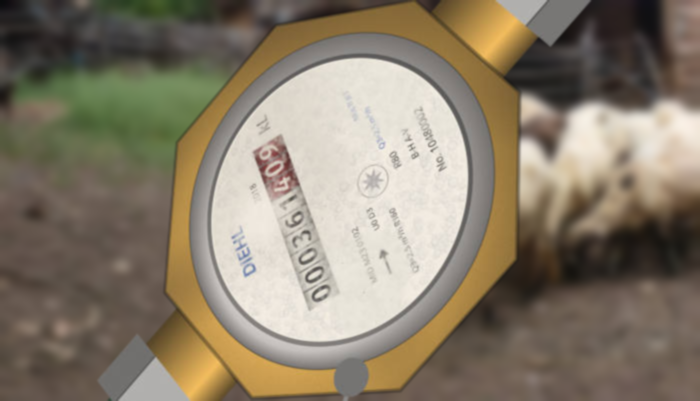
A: **361.409** kL
